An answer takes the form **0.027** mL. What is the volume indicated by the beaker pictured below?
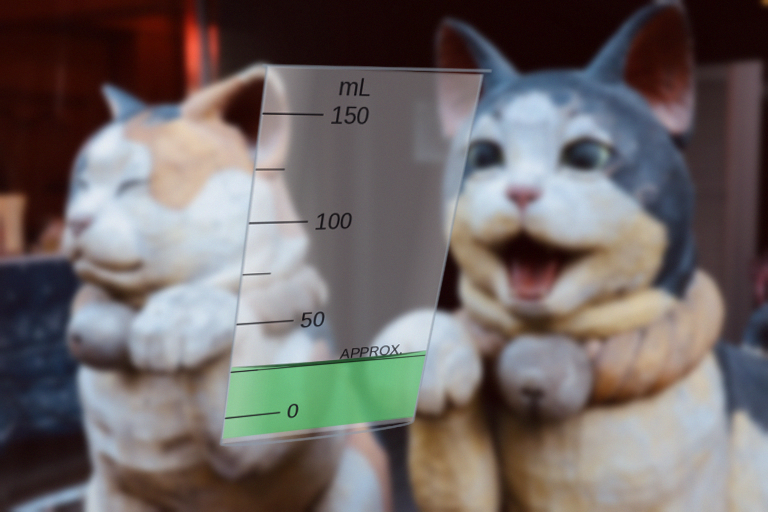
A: **25** mL
